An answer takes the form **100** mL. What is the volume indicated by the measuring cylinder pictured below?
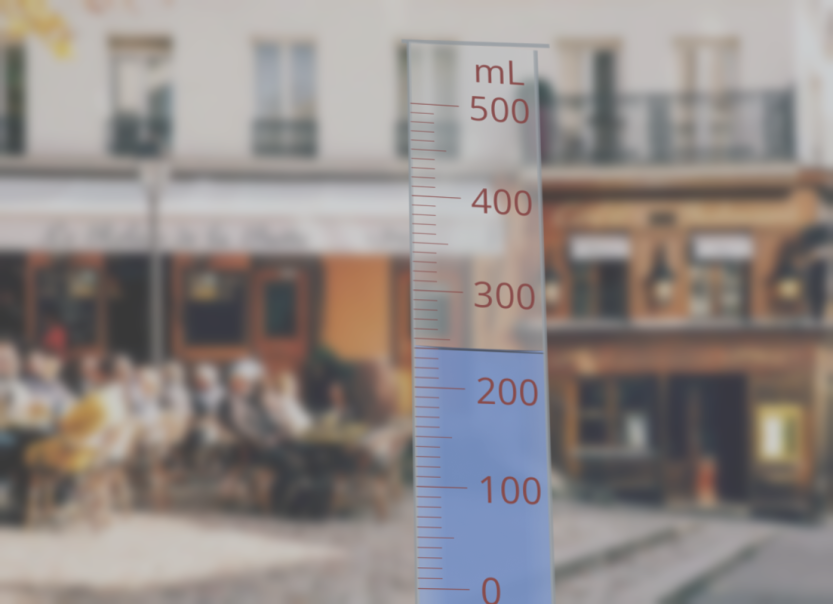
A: **240** mL
